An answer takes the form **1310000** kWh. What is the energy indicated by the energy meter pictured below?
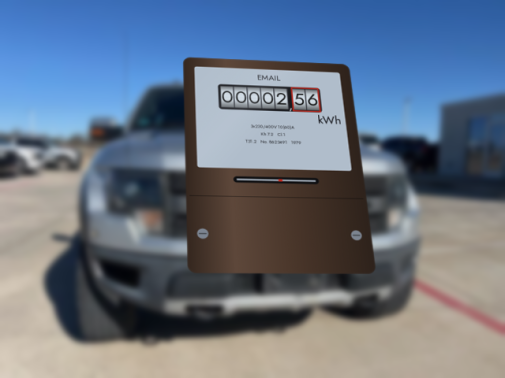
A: **2.56** kWh
